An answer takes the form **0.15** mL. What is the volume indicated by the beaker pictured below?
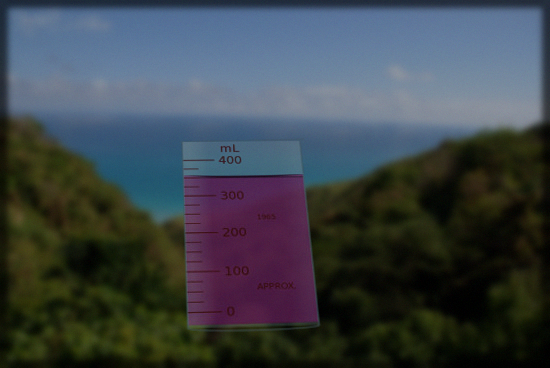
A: **350** mL
